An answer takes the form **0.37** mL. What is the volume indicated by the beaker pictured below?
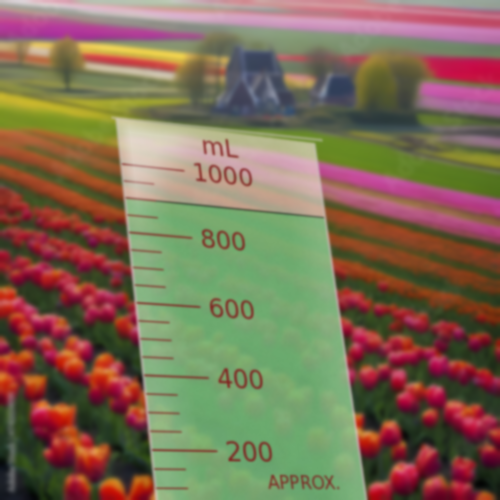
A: **900** mL
